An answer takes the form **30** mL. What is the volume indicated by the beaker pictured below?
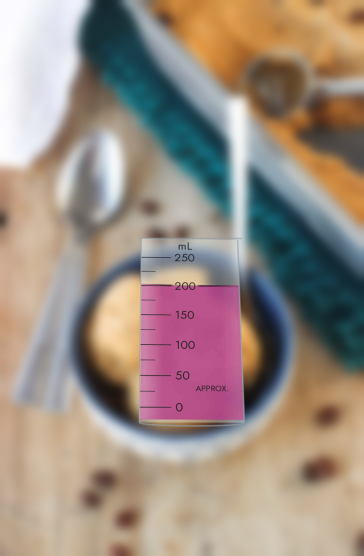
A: **200** mL
